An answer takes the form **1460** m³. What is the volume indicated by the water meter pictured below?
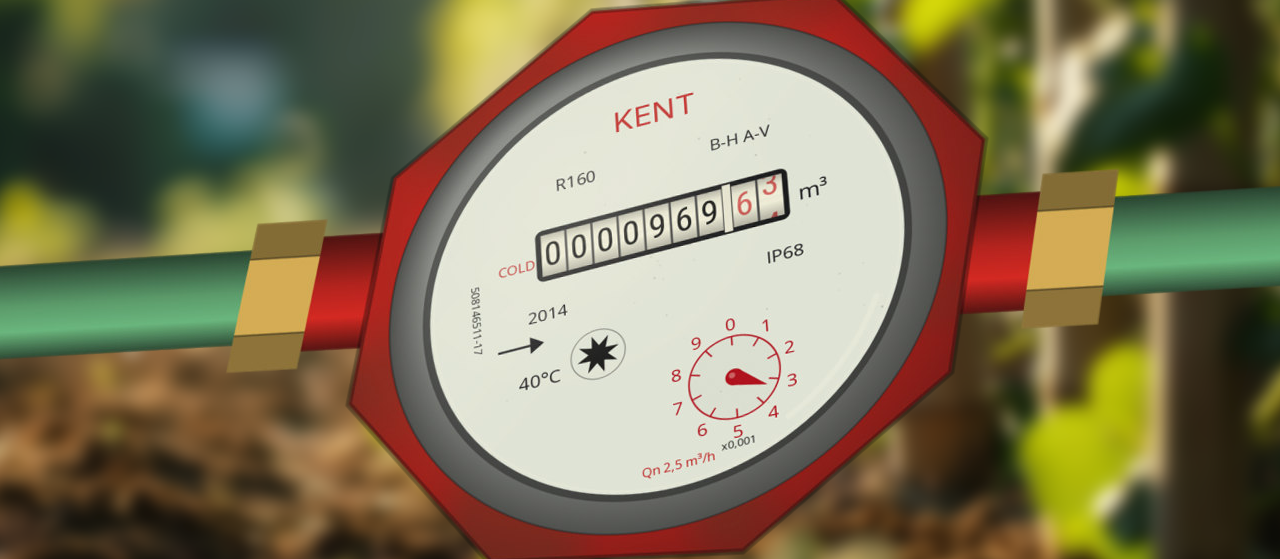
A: **969.633** m³
